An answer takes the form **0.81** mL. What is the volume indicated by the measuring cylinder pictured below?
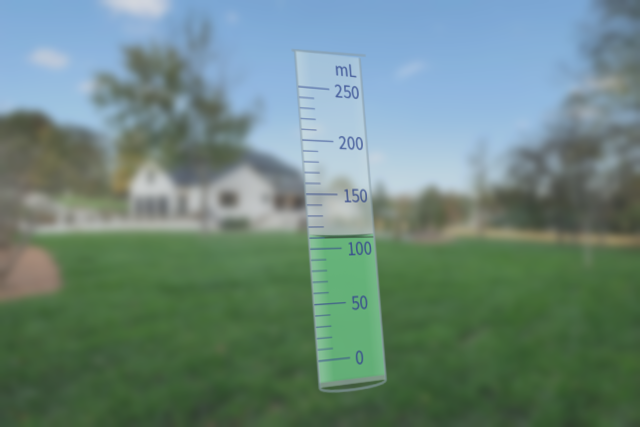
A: **110** mL
